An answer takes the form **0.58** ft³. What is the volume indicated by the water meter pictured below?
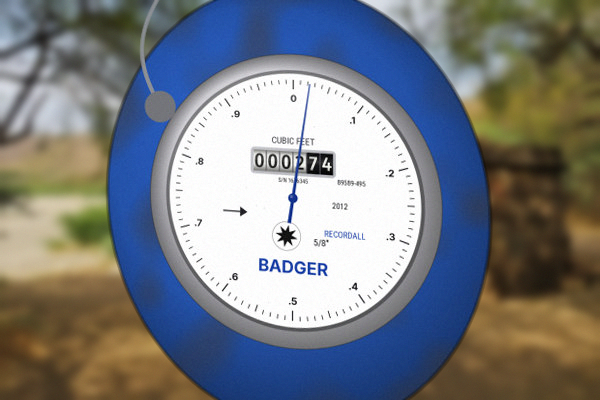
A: **274.02** ft³
